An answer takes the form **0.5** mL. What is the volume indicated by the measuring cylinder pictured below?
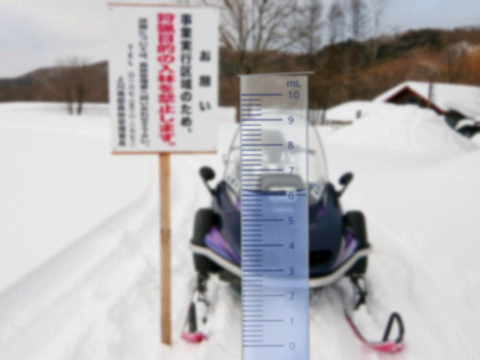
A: **6** mL
